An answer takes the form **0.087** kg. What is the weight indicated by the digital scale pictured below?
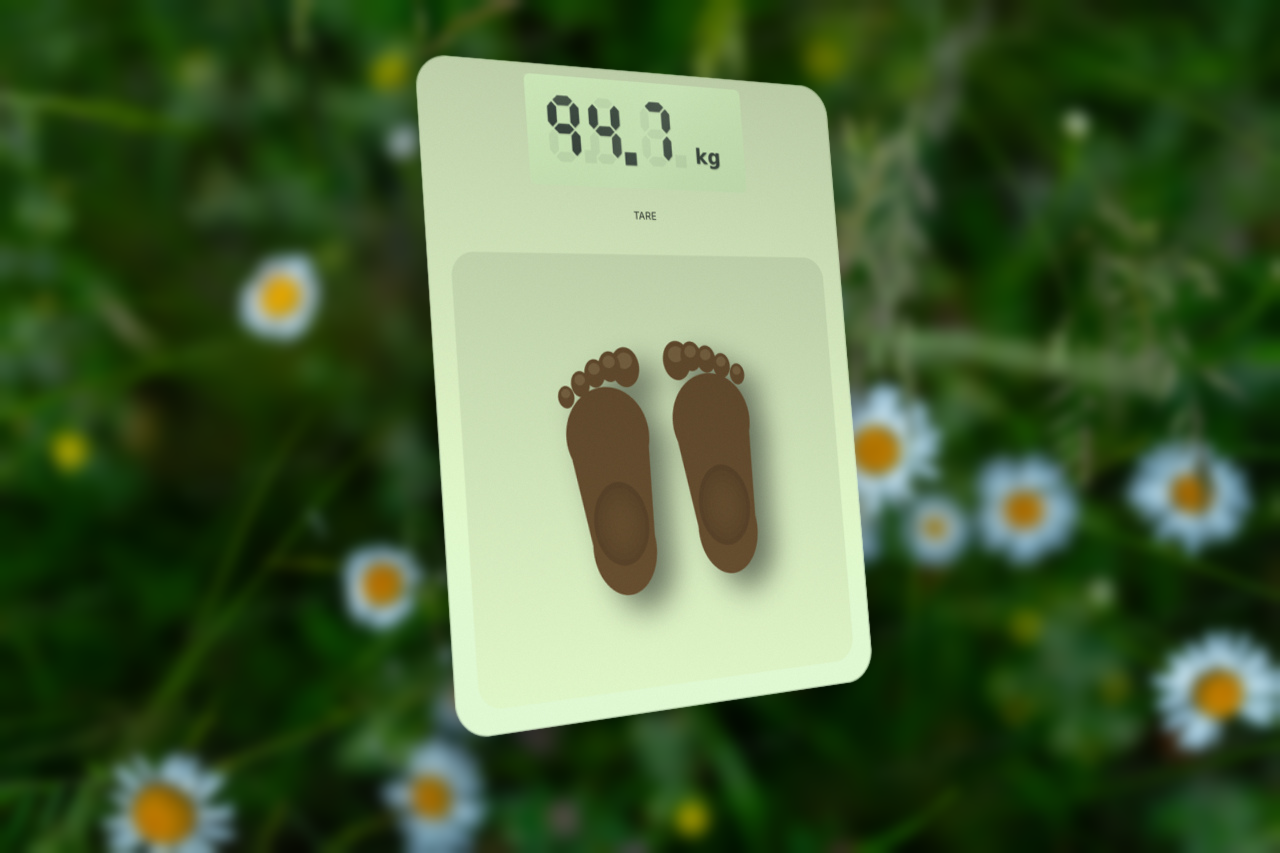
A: **94.7** kg
